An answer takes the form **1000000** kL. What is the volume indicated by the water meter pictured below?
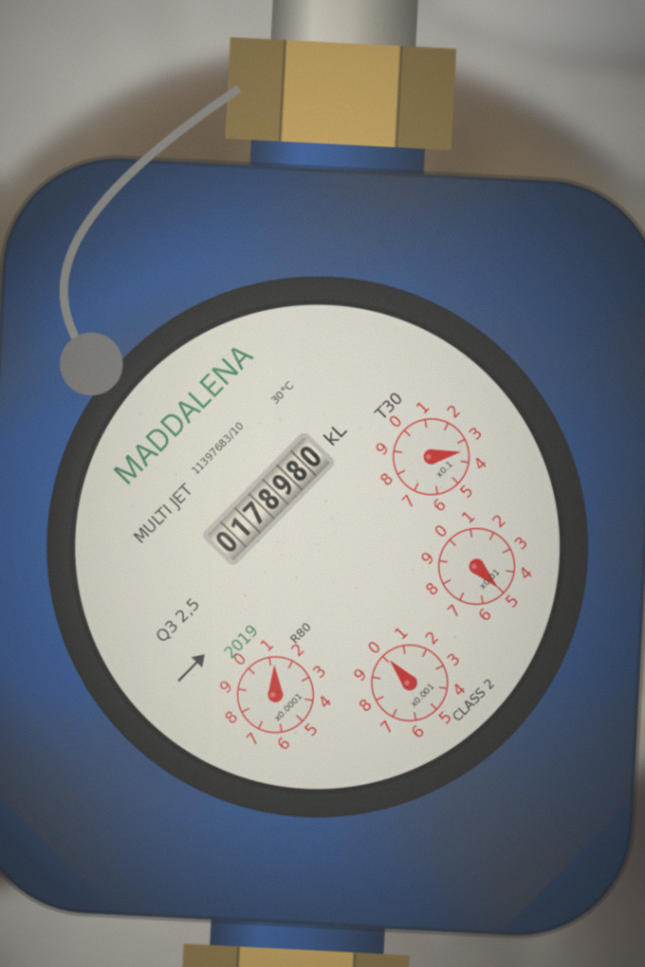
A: **178980.3501** kL
